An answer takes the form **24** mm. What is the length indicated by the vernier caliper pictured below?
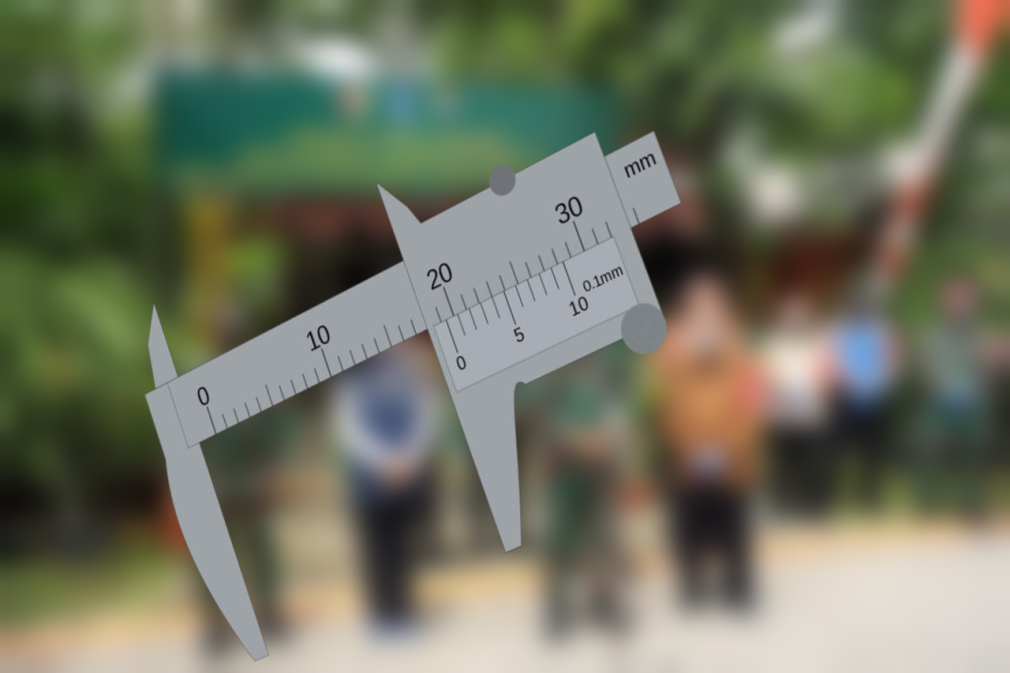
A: **19.4** mm
